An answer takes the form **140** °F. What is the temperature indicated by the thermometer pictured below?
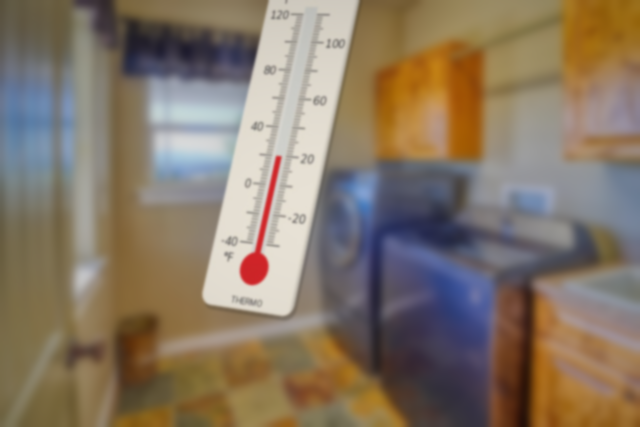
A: **20** °F
